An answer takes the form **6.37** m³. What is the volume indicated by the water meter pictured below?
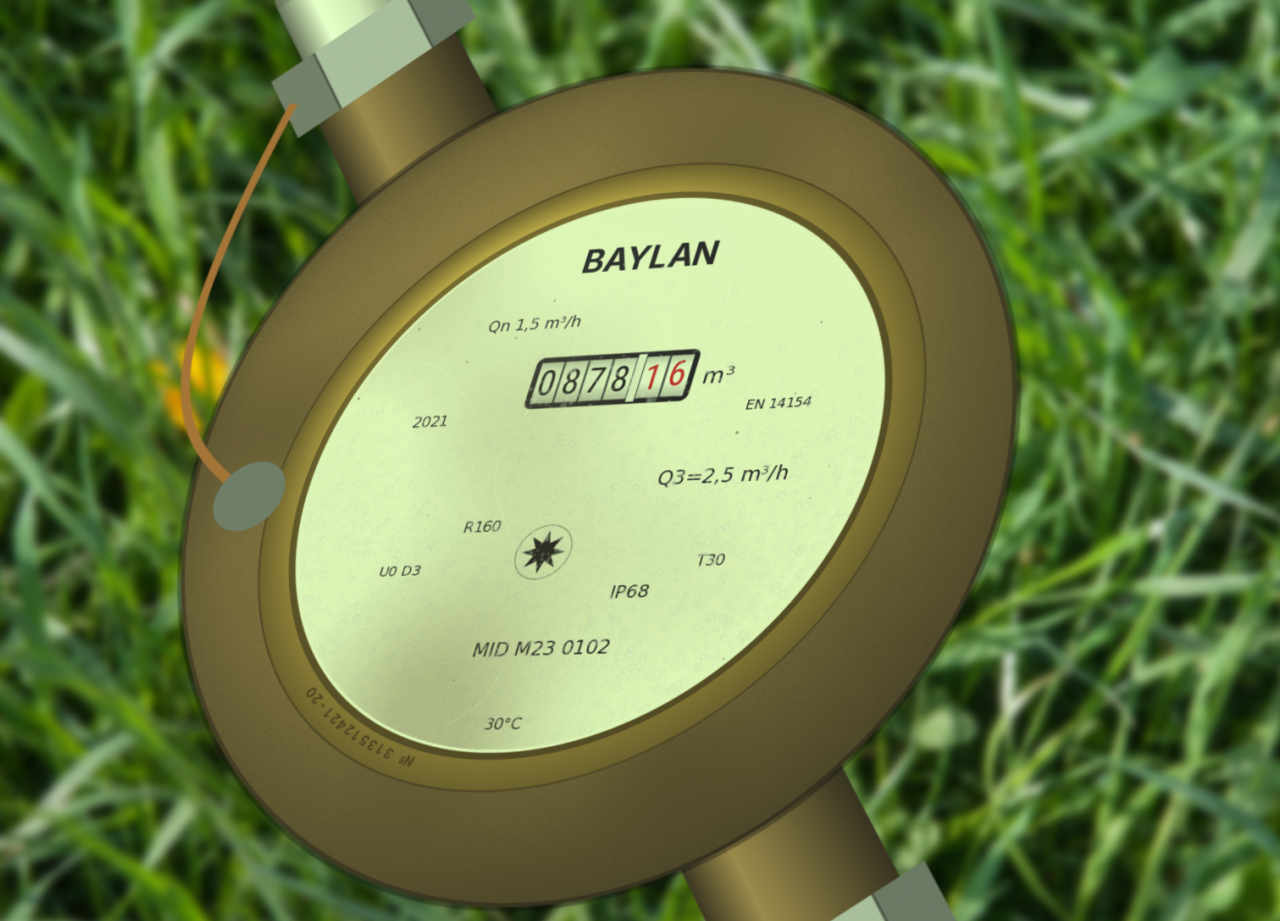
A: **878.16** m³
